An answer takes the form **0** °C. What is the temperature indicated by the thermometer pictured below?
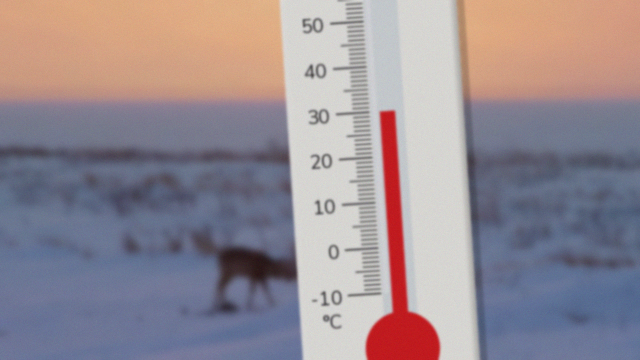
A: **30** °C
